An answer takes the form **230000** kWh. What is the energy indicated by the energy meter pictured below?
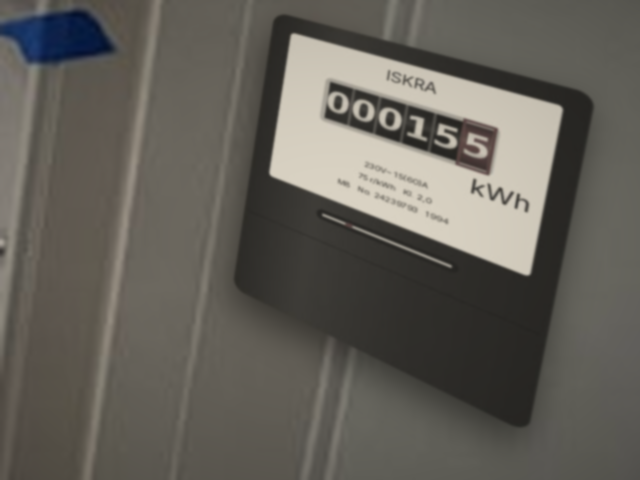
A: **15.5** kWh
